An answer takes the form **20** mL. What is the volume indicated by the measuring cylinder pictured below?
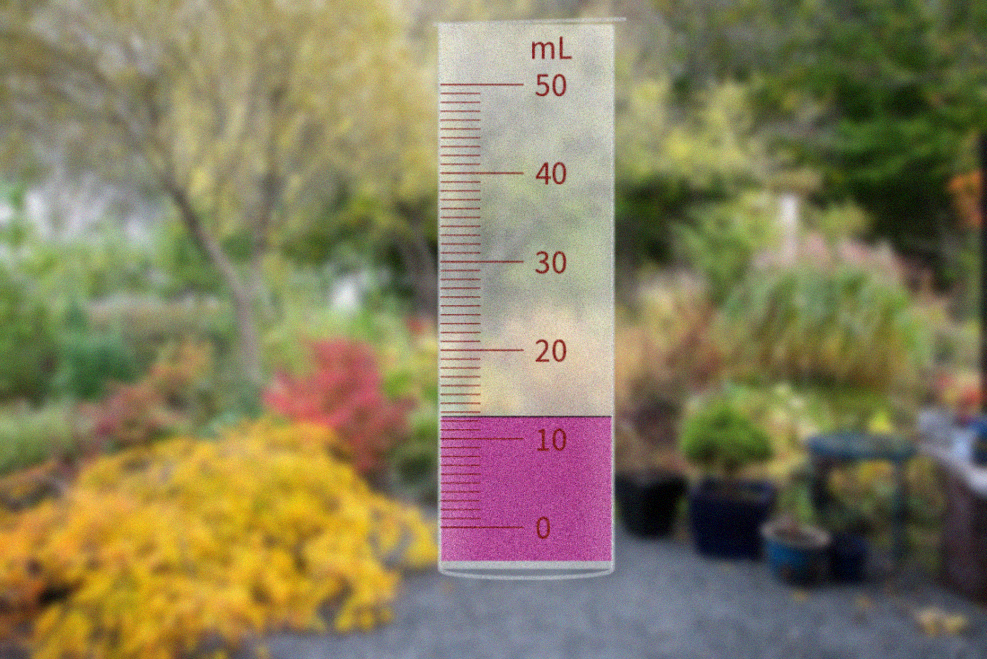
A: **12.5** mL
